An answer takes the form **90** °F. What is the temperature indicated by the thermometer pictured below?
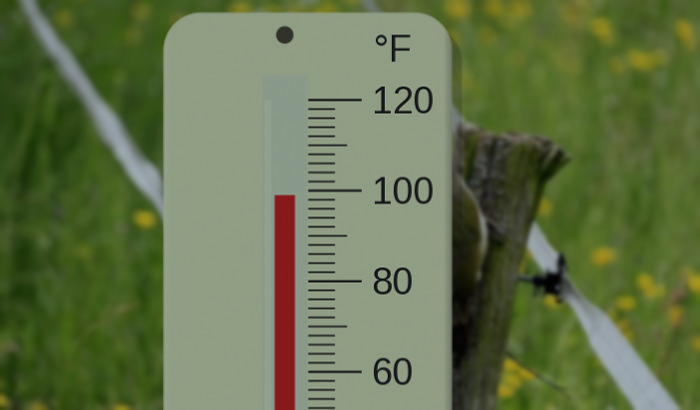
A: **99** °F
